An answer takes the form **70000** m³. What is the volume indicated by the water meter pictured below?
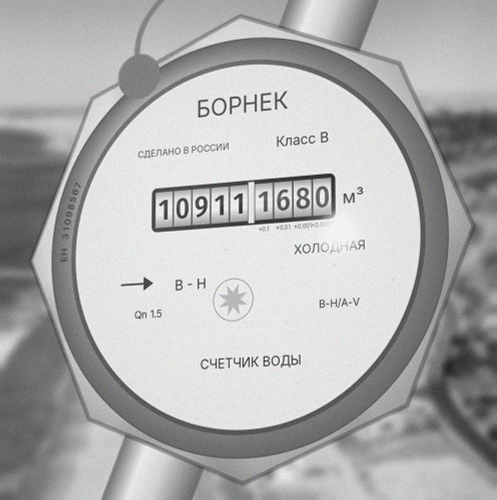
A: **10911.1680** m³
